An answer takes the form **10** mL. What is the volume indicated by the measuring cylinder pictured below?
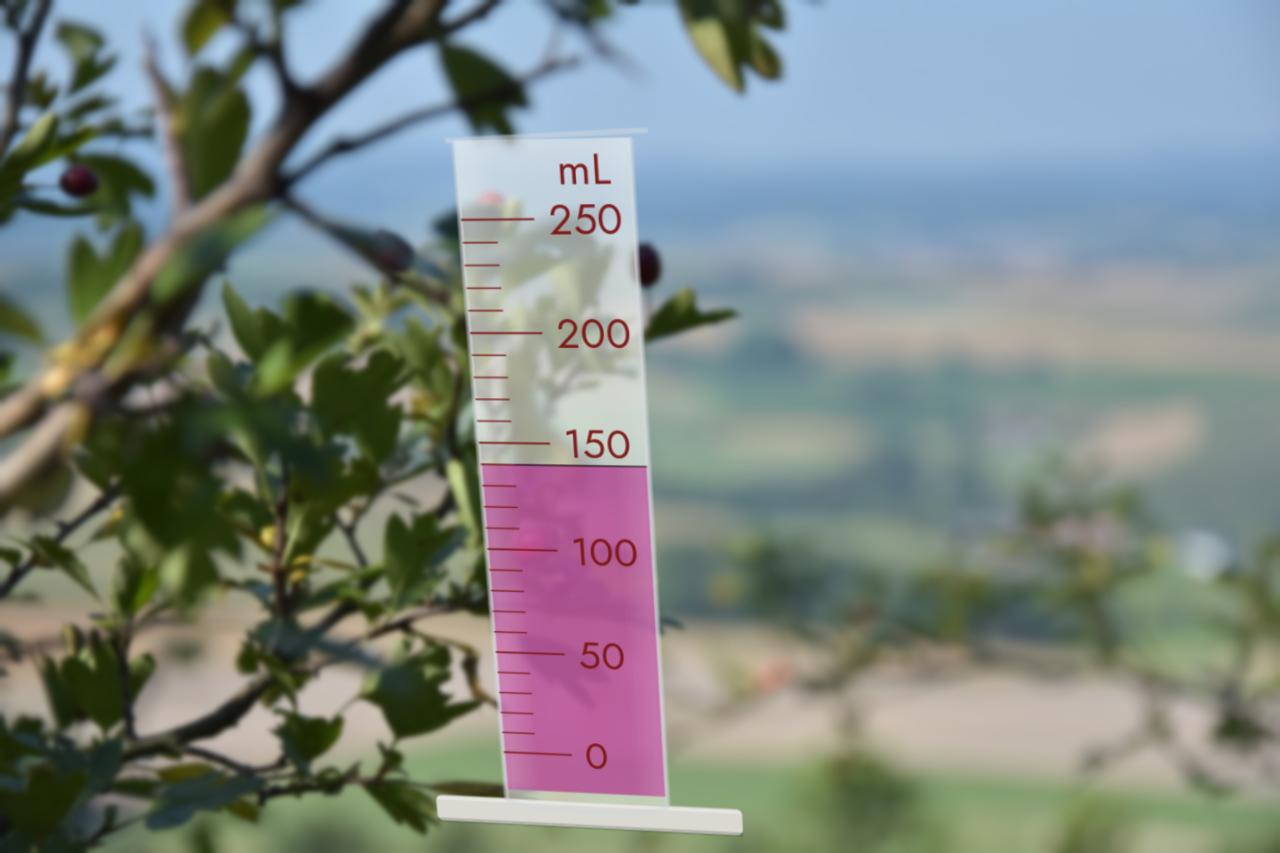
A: **140** mL
